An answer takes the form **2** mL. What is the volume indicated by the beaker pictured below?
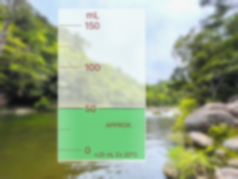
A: **50** mL
